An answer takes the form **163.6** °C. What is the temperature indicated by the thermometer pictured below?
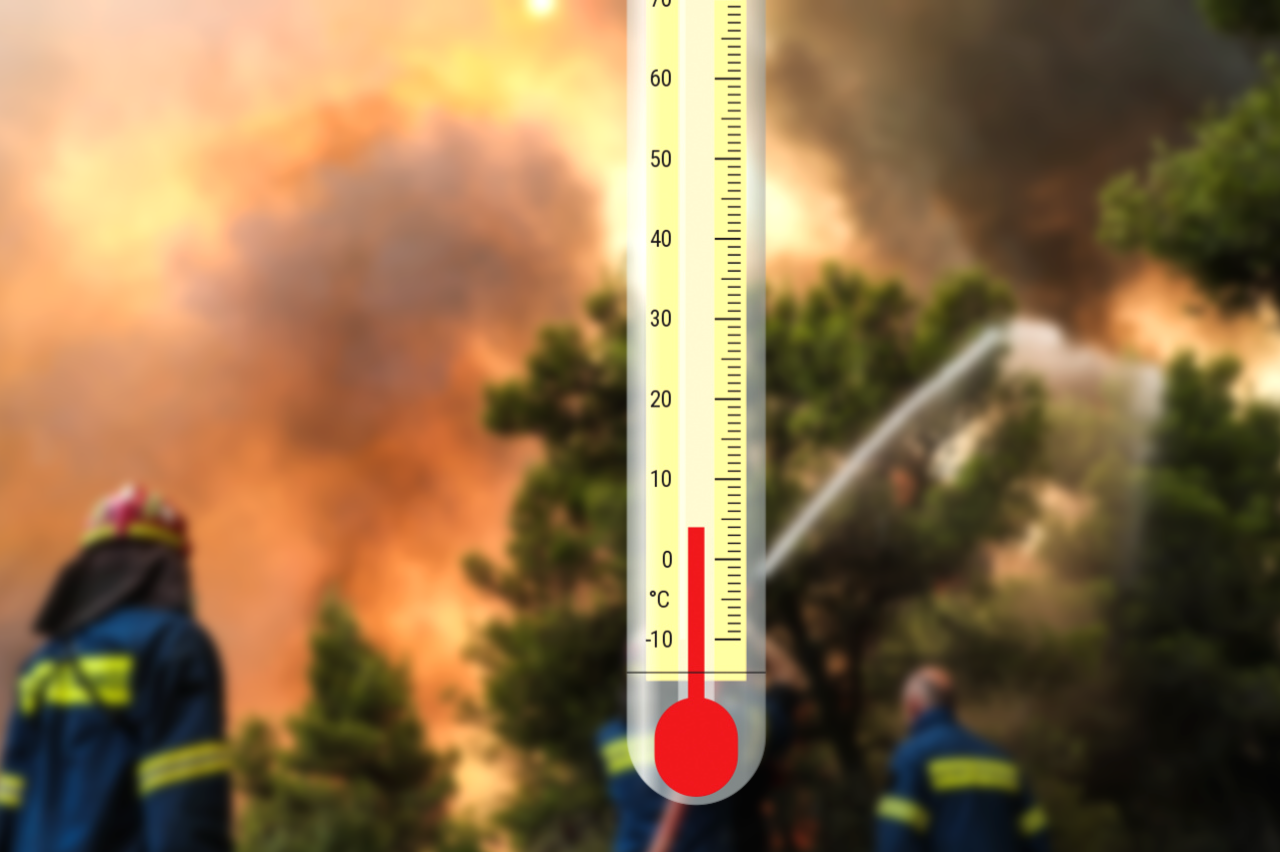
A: **4** °C
